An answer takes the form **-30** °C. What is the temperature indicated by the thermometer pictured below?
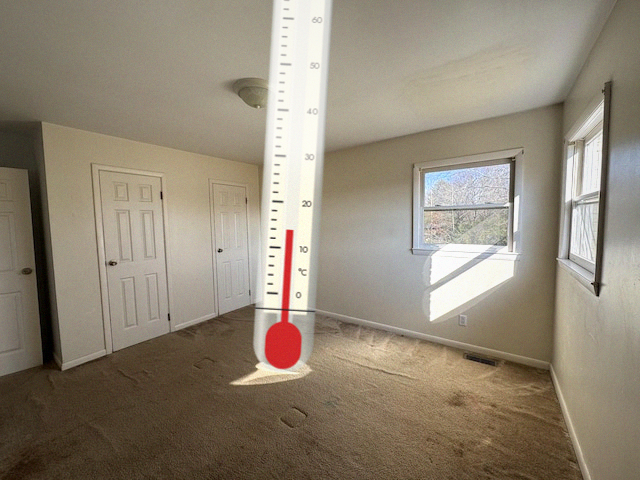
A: **14** °C
